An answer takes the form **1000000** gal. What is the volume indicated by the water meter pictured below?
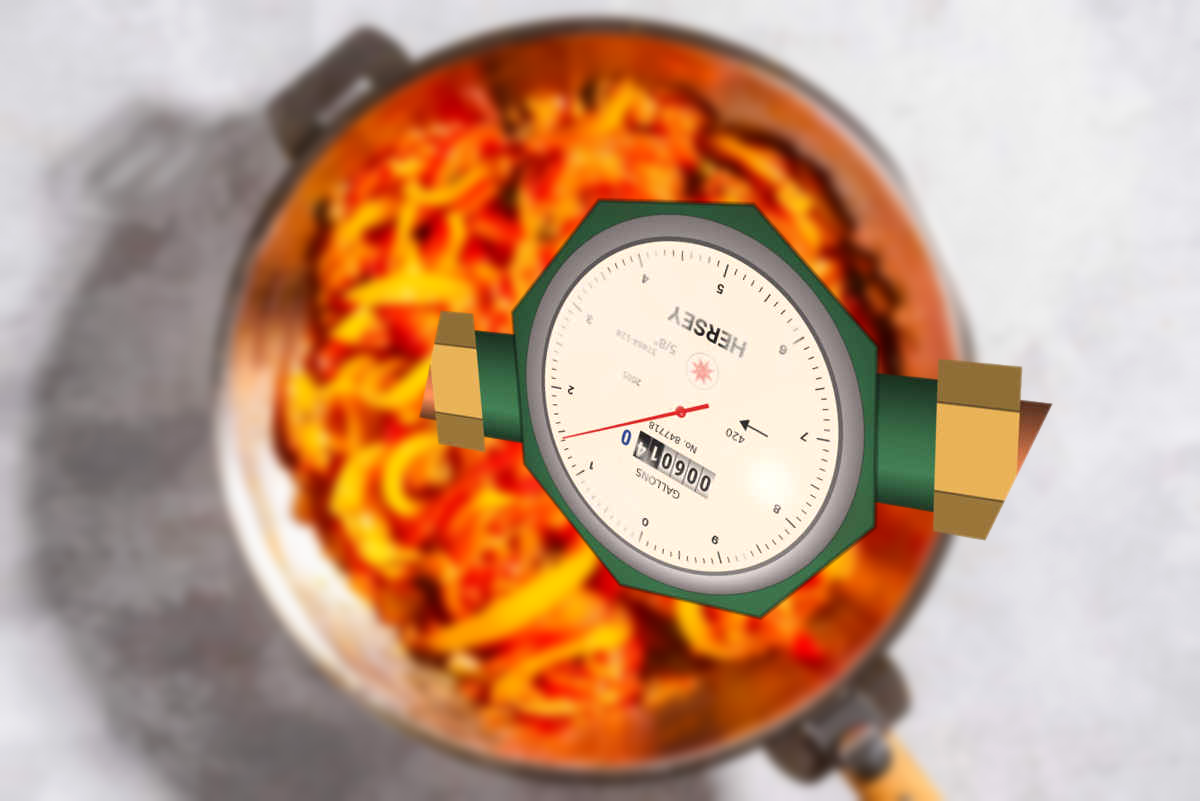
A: **60141.4** gal
